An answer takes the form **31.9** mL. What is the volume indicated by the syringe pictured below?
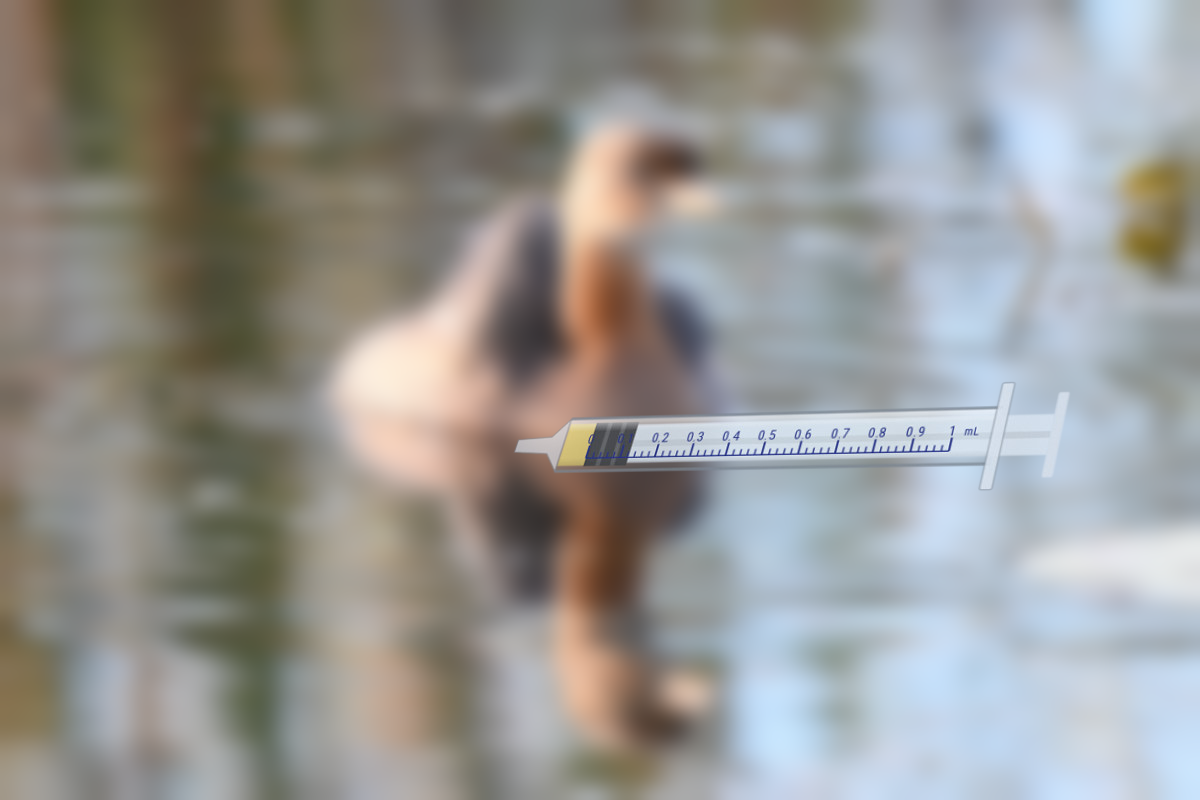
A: **0** mL
